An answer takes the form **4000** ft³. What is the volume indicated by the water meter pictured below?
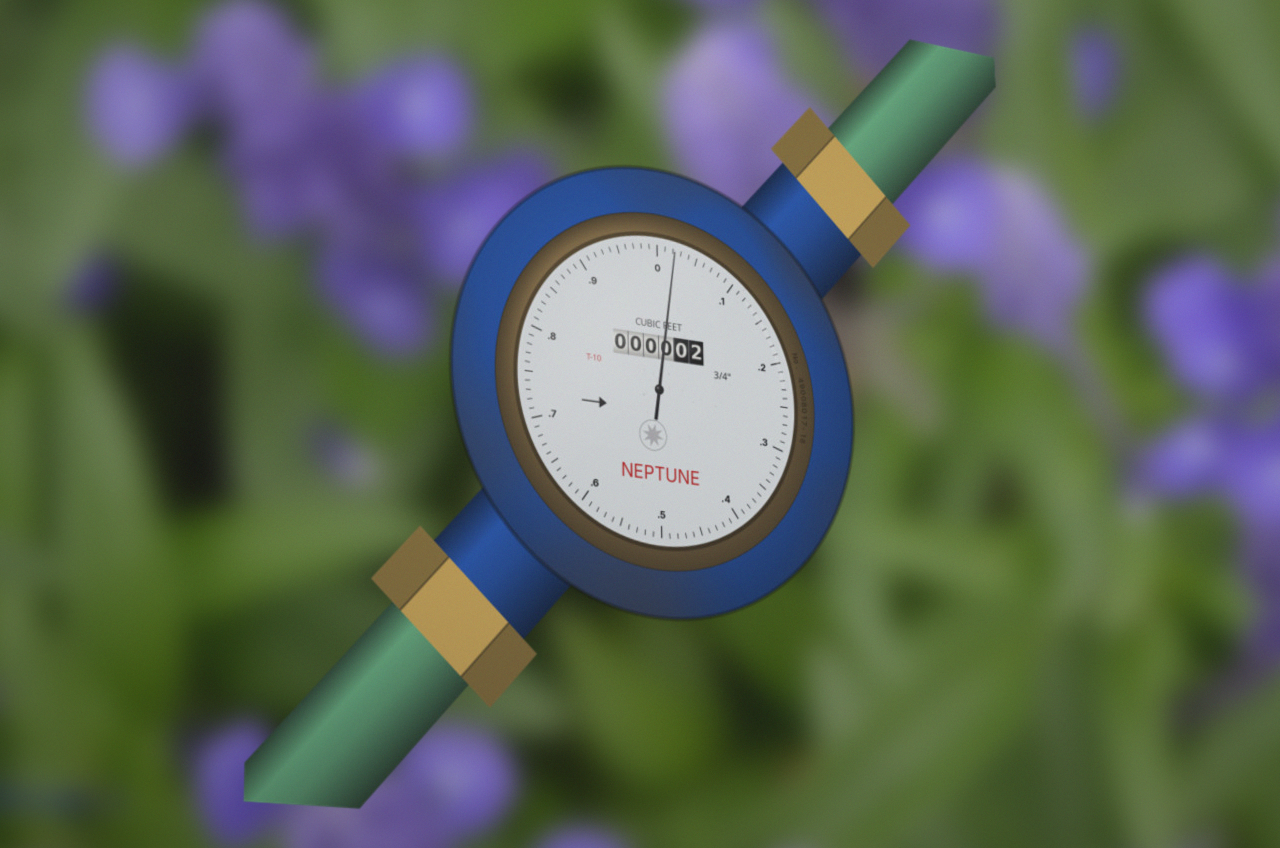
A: **2.02** ft³
